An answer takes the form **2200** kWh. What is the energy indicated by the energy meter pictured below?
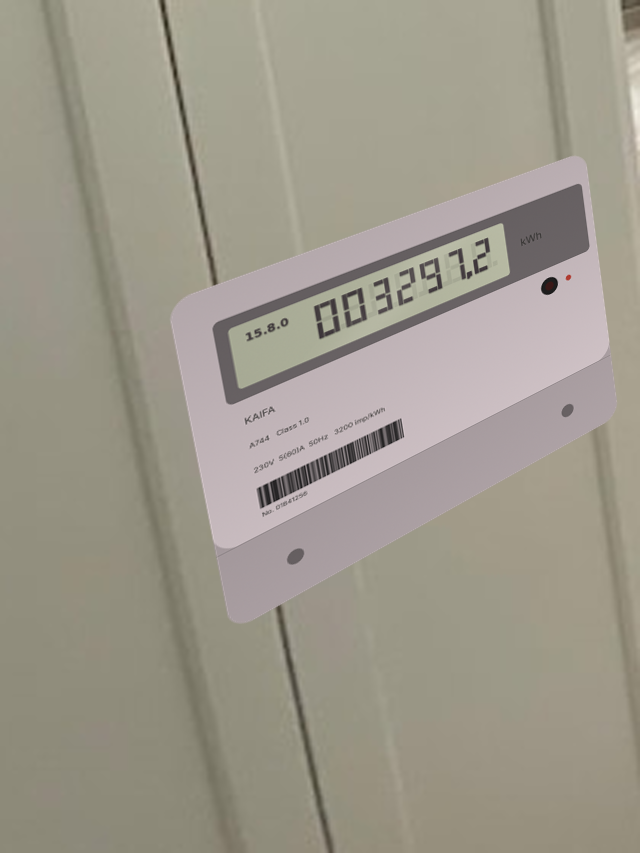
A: **3297.2** kWh
